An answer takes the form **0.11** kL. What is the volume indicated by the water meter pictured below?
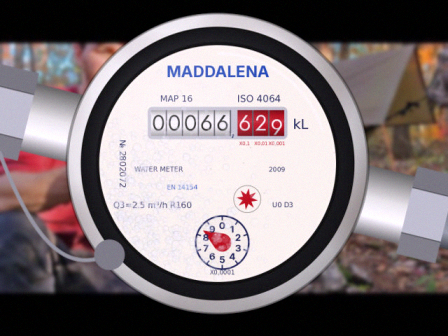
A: **66.6288** kL
